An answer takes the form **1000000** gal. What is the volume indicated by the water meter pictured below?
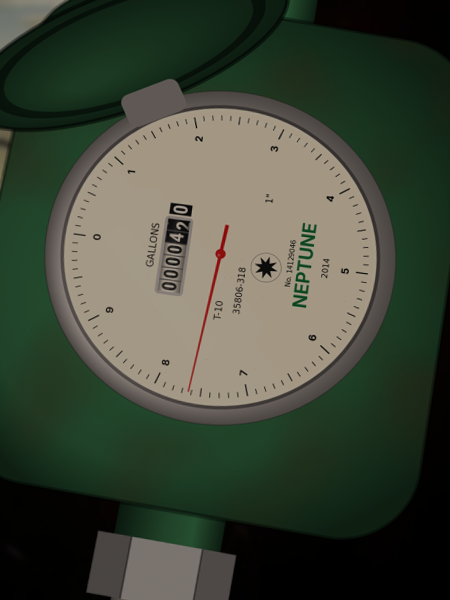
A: **417.6** gal
